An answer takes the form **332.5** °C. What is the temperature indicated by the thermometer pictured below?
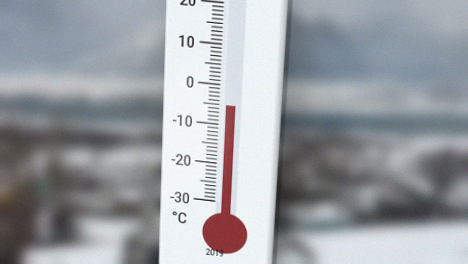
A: **-5** °C
